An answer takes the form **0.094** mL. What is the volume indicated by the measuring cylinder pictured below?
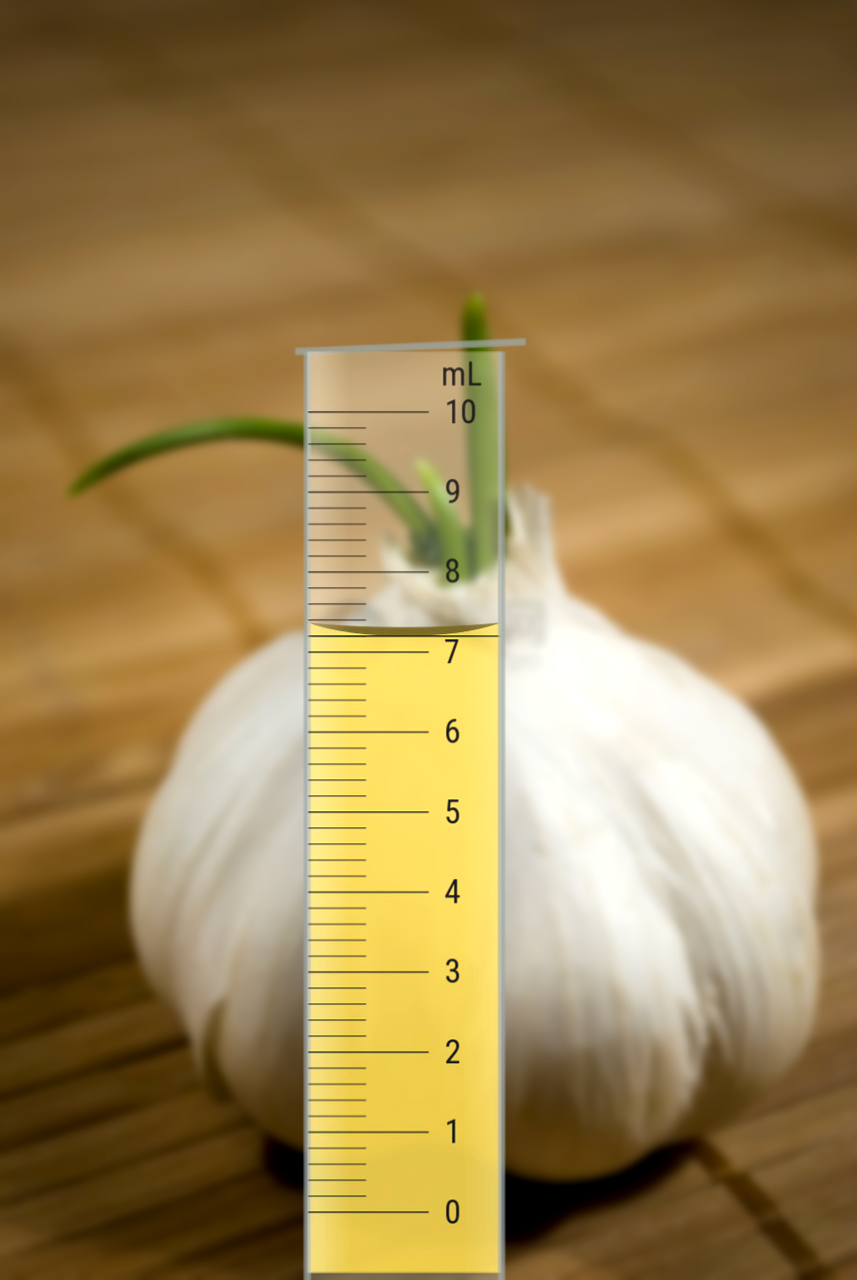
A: **7.2** mL
